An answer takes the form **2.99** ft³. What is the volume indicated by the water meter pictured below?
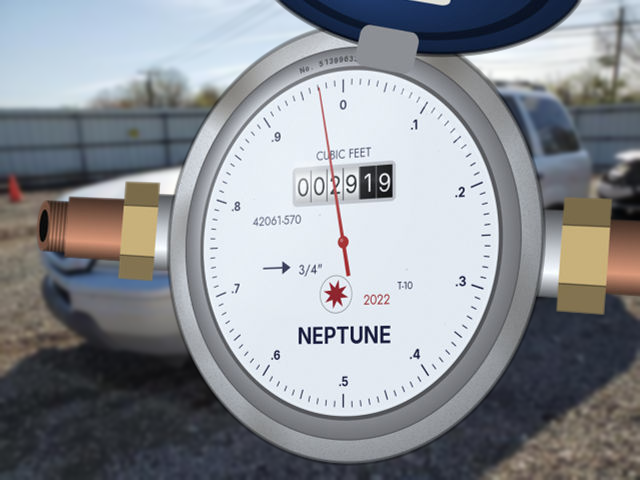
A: **2918.97** ft³
